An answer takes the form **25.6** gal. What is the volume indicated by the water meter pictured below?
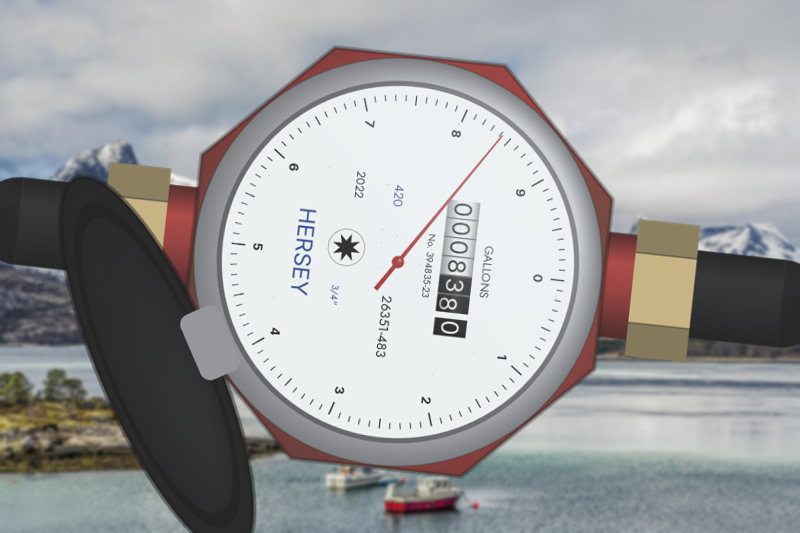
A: **8378.4** gal
